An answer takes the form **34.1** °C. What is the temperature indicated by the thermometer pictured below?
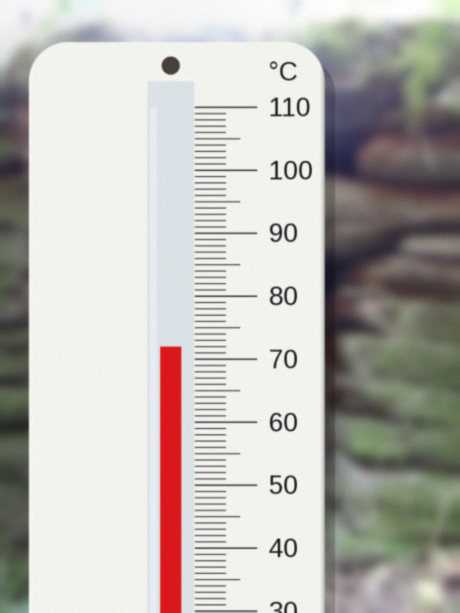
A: **72** °C
